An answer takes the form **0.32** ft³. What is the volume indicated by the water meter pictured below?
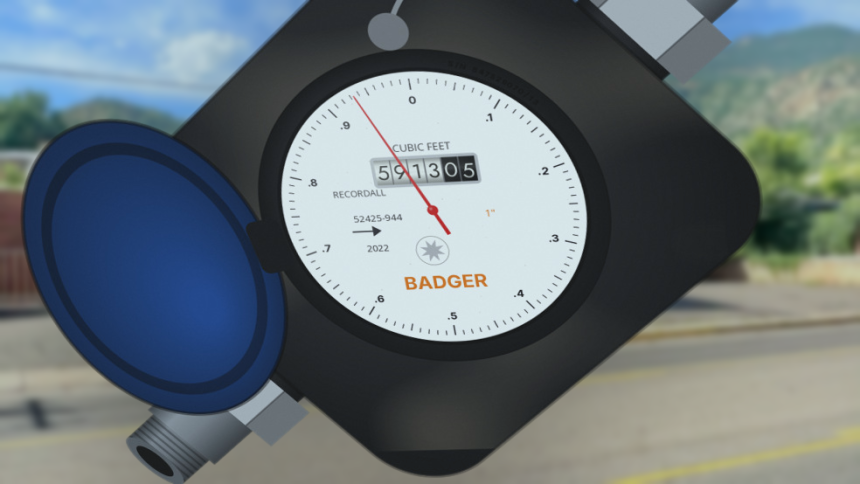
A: **591304.93** ft³
